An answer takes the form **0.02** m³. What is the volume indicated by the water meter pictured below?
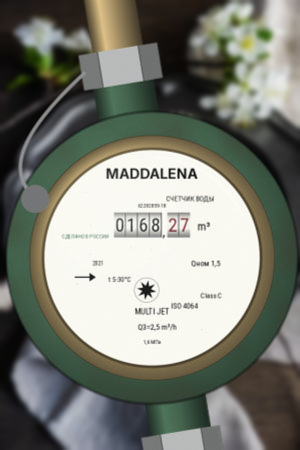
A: **168.27** m³
